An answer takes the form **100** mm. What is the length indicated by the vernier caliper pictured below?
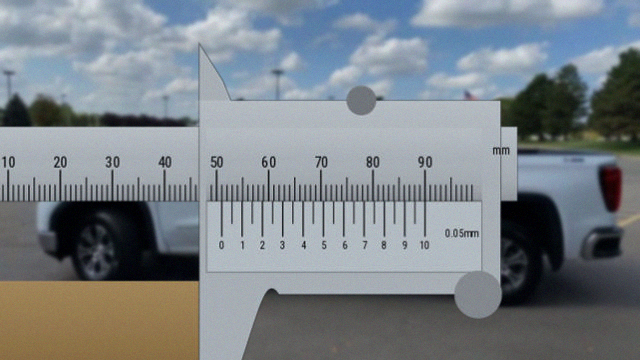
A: **51.0** mm
